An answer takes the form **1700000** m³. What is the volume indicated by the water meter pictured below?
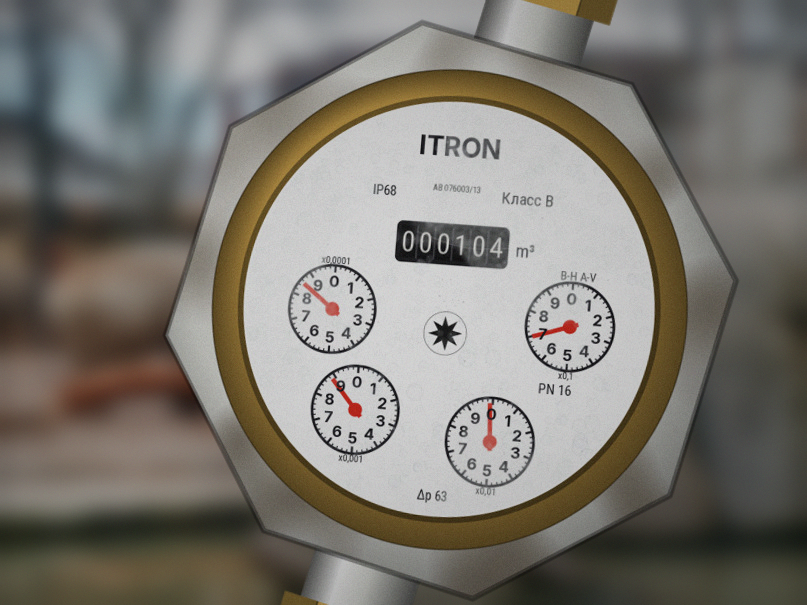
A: **104.6988** m³
